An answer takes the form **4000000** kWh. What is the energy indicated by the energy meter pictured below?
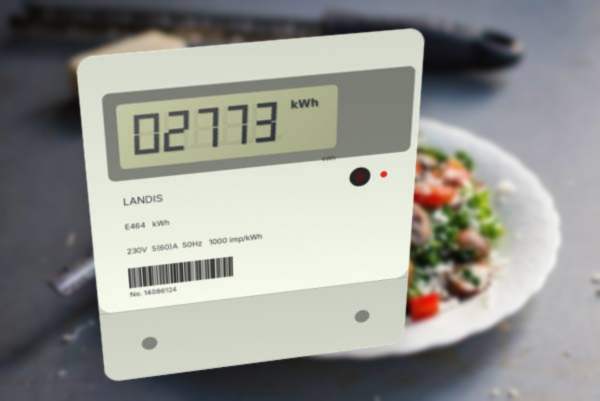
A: **2773** kWh
